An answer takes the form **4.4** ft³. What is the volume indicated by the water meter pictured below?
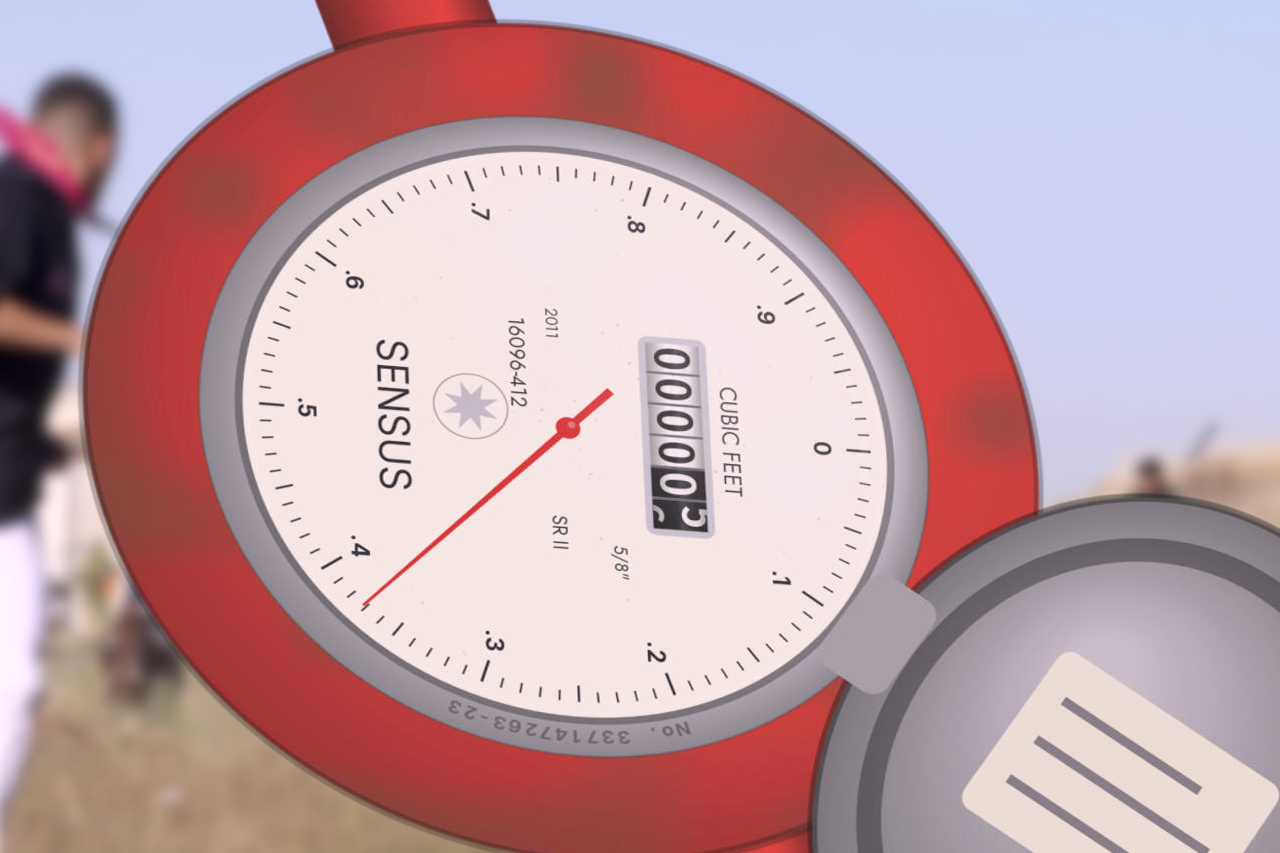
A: **5.37** ft³
